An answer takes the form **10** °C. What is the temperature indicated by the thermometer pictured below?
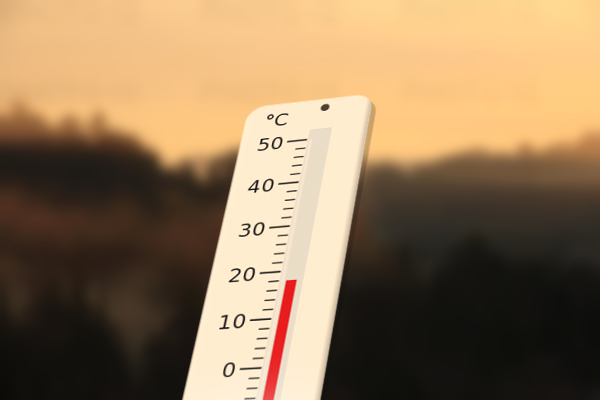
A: **18** °C
